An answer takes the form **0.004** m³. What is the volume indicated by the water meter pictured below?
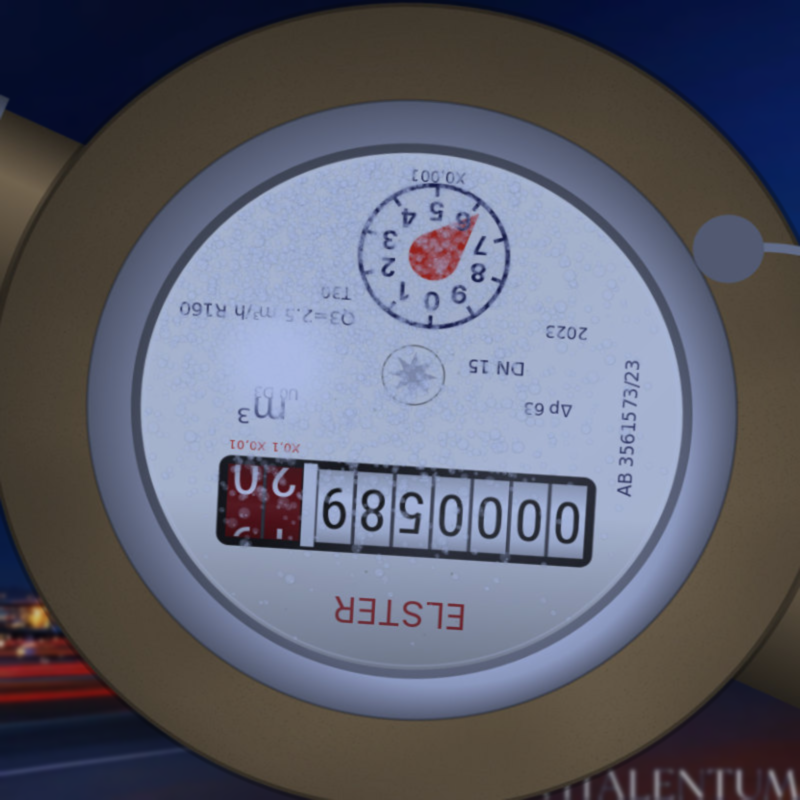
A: **589.196** m³
